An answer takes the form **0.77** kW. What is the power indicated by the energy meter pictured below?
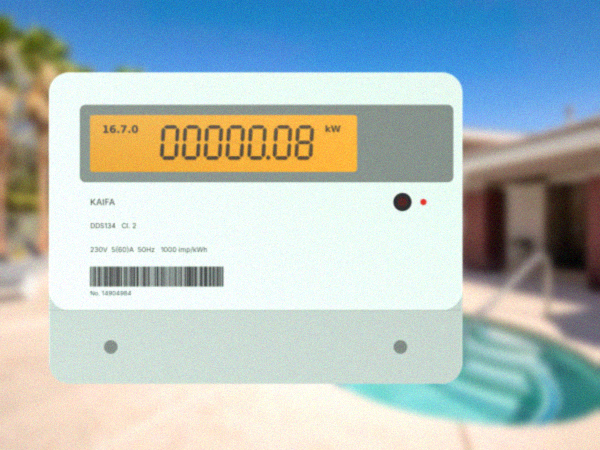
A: **0.08** kW
